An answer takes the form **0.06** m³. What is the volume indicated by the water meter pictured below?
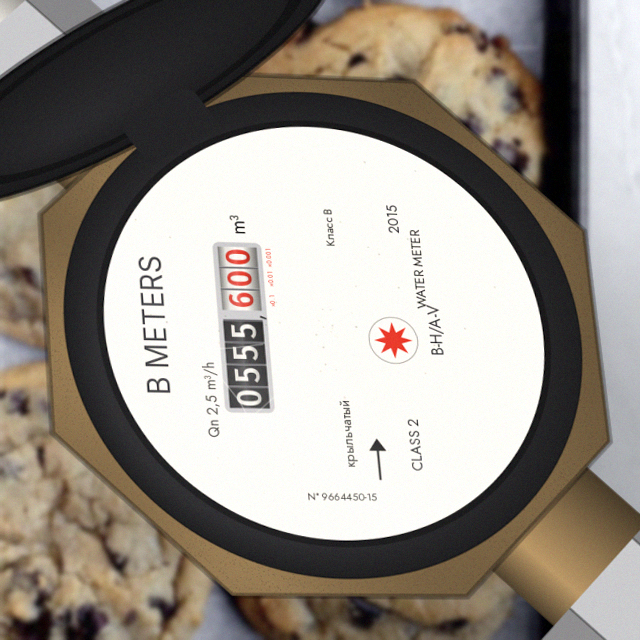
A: **555.600** m³
